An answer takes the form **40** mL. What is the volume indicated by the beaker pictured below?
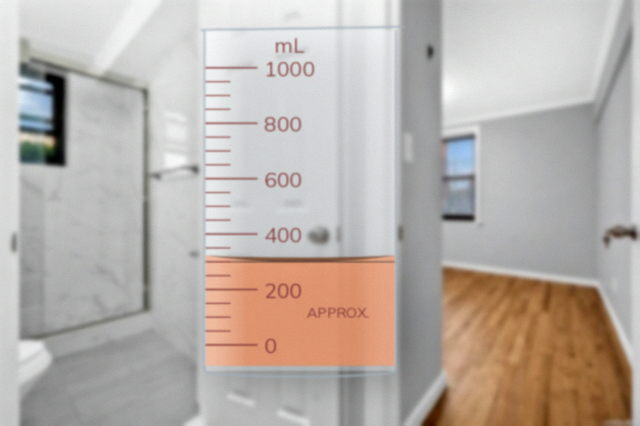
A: **300** mL
